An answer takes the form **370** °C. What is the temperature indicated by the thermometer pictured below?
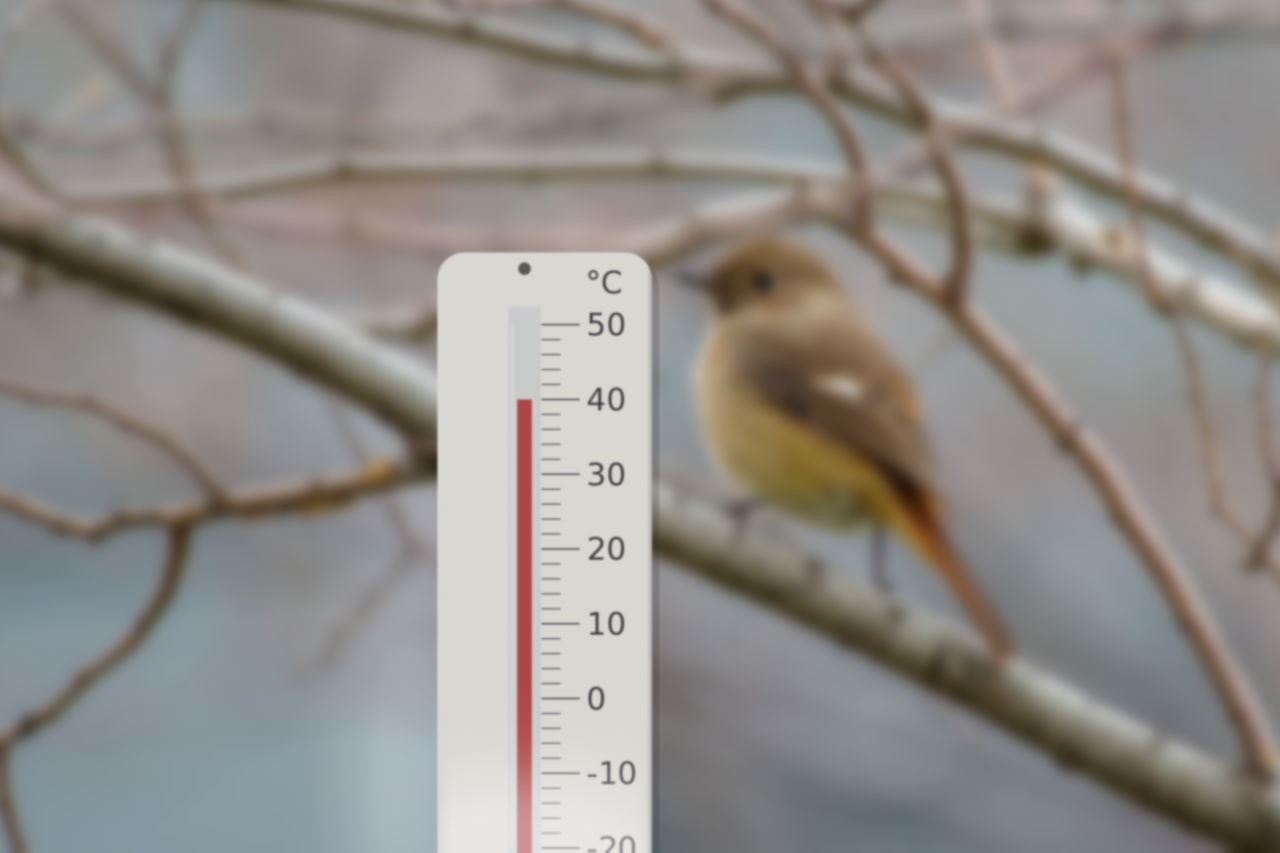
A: **40** °C
